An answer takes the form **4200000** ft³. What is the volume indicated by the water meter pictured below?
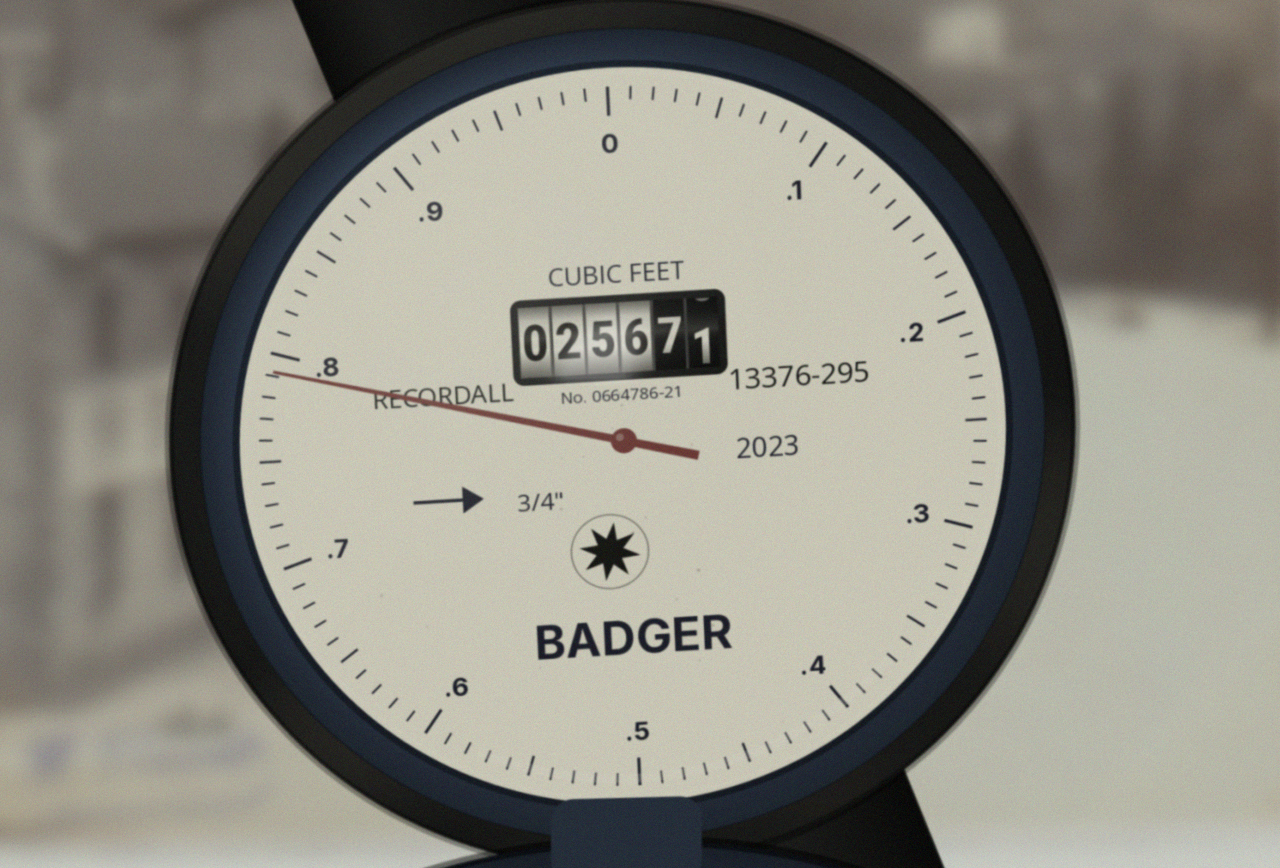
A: **25670.79** ft³
